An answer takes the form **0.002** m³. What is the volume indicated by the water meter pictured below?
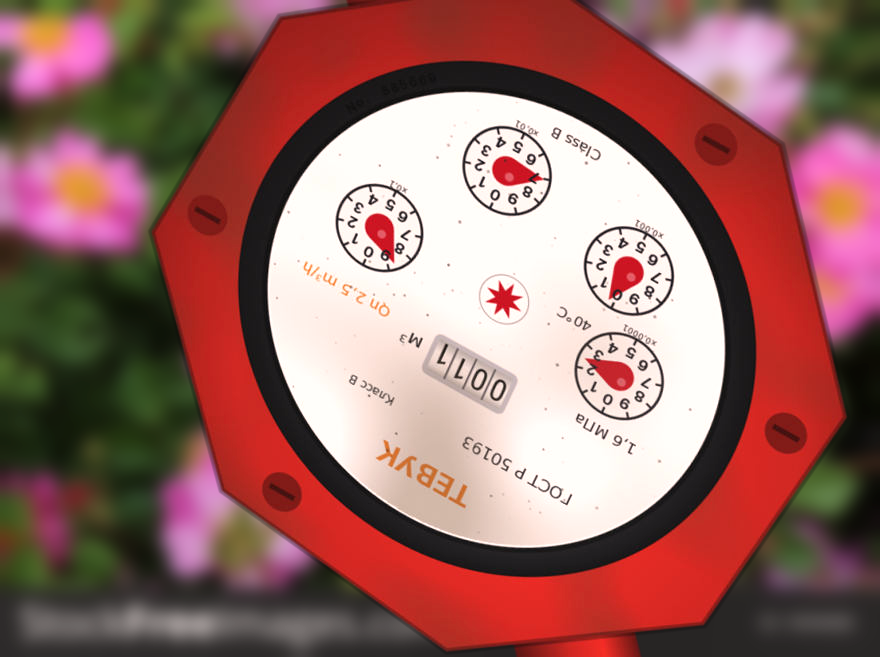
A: **10.8702** m³
